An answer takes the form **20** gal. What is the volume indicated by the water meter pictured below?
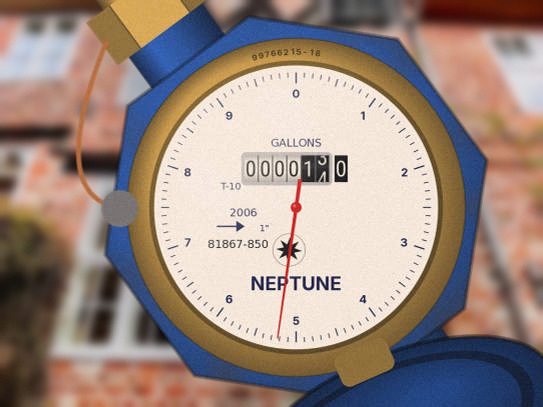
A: **135.2** gal
